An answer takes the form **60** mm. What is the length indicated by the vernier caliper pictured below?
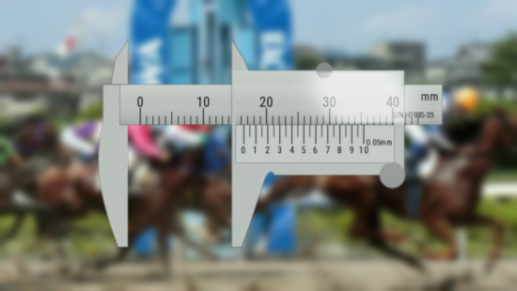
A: **16.4** mm
